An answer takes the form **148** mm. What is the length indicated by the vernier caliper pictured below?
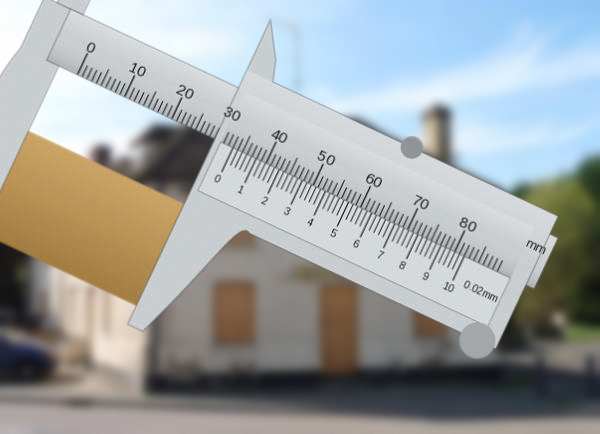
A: **33.0** mm
